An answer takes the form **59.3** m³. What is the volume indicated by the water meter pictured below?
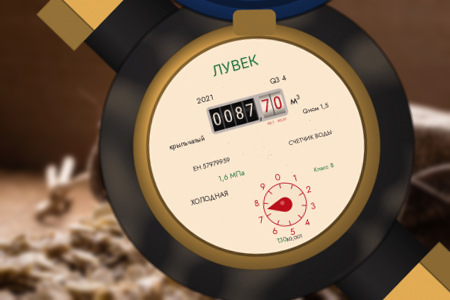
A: **87.707** m³
